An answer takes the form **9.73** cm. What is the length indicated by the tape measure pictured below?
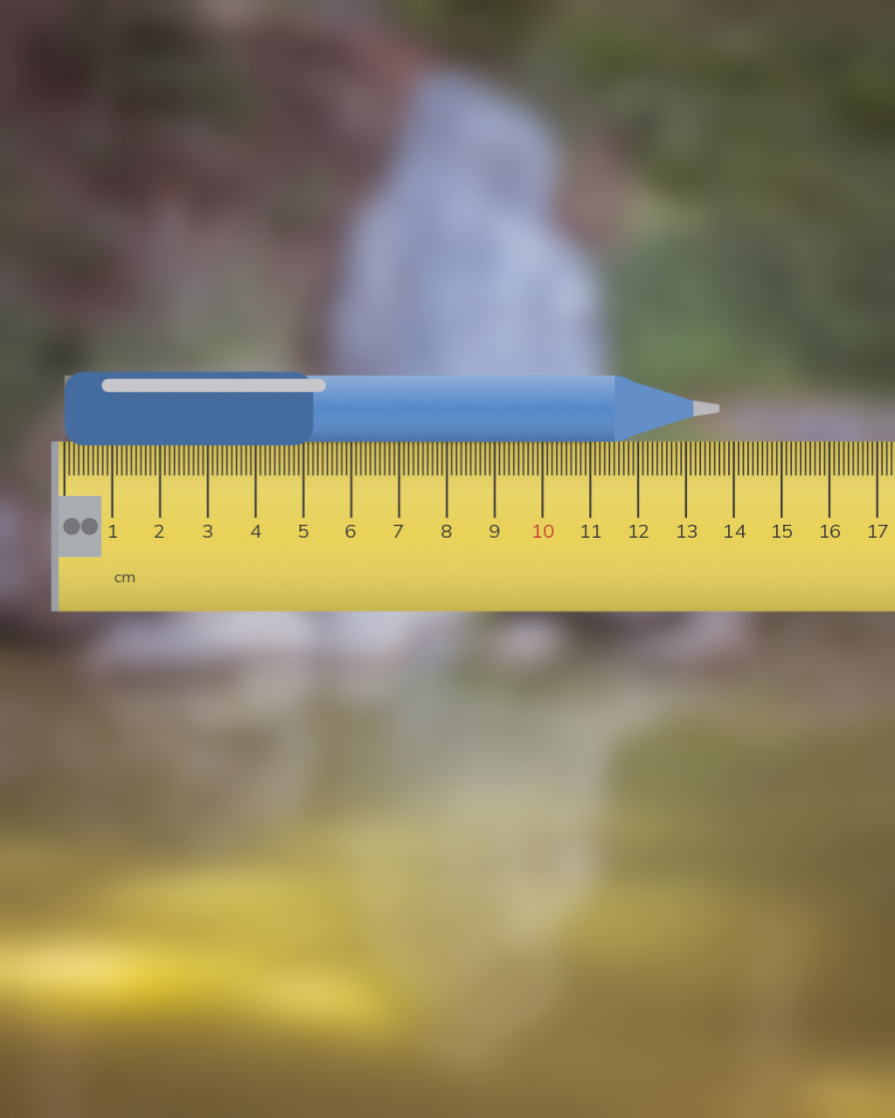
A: **13.7** cm
